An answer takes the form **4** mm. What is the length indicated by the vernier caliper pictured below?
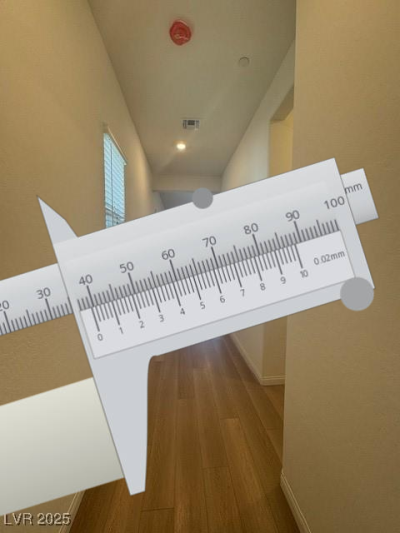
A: **39.5** mm
